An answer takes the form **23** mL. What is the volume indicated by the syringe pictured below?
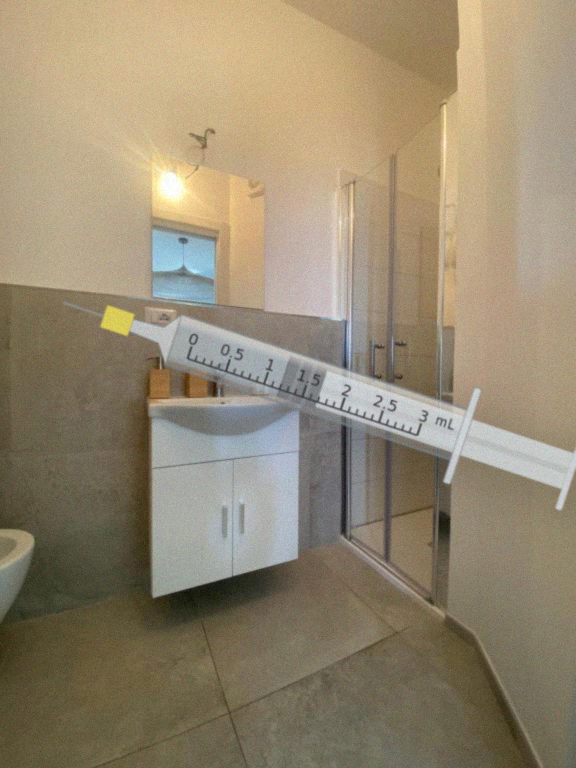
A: **1.2** mL
